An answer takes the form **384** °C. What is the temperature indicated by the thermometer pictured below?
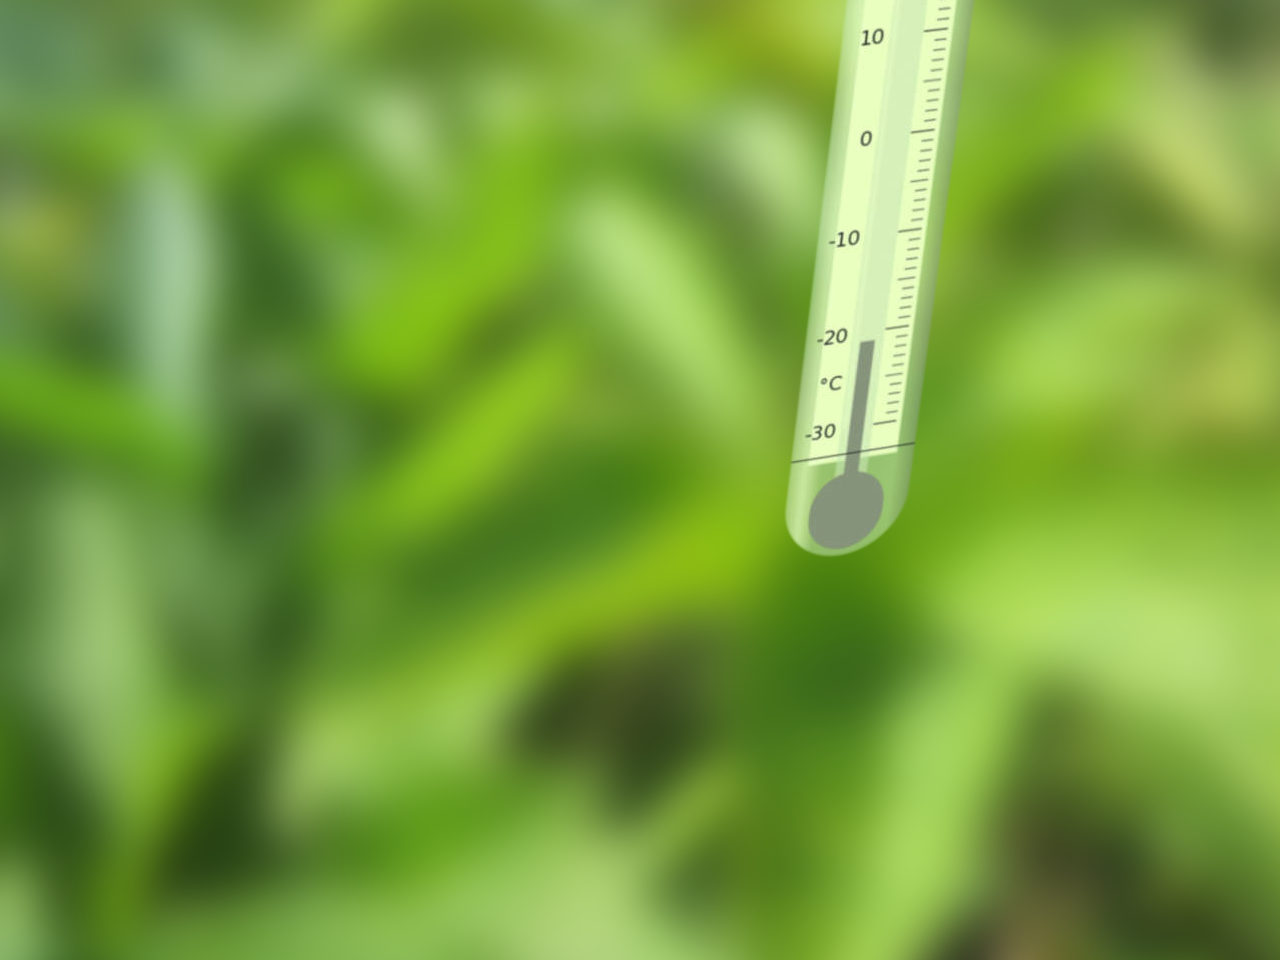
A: **-21** °C
